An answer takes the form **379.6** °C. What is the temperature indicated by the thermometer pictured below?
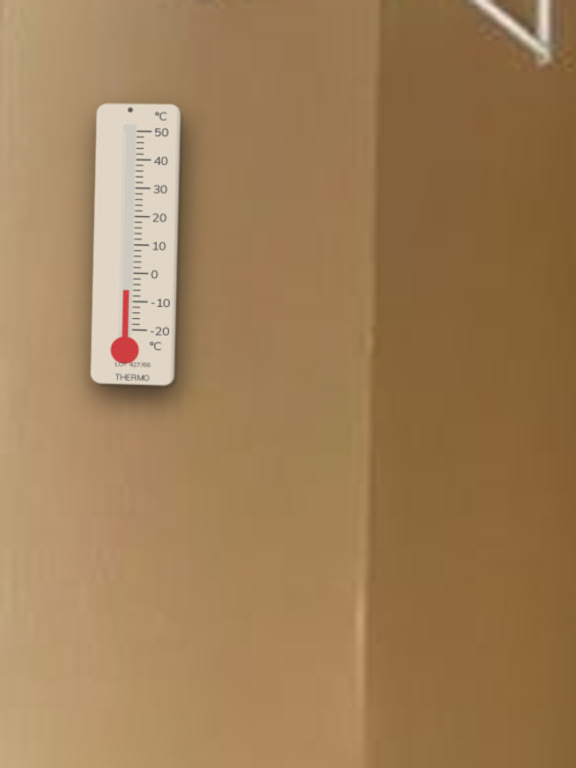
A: **-6** °C
